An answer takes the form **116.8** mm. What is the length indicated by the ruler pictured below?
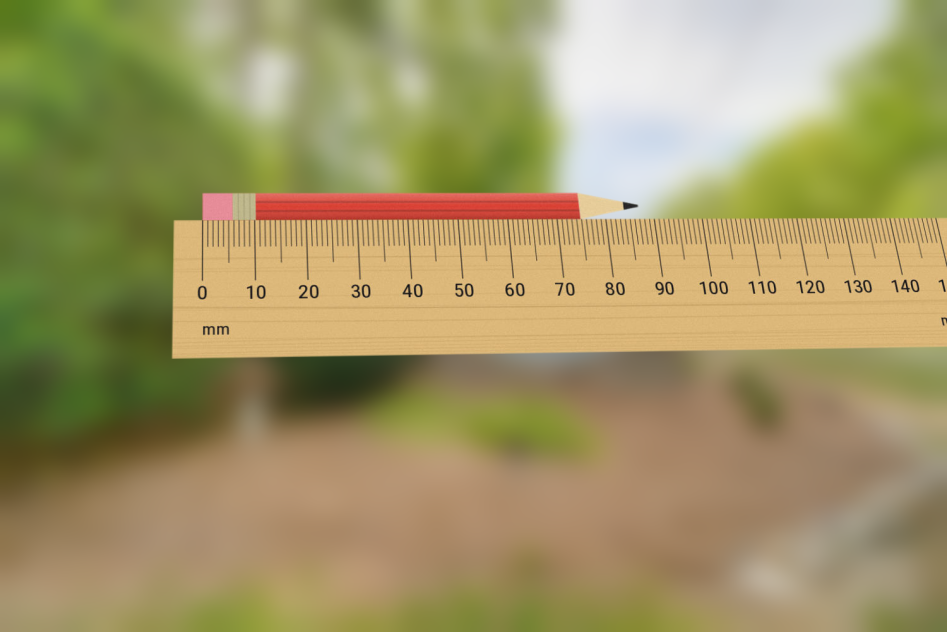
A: **87** mm
